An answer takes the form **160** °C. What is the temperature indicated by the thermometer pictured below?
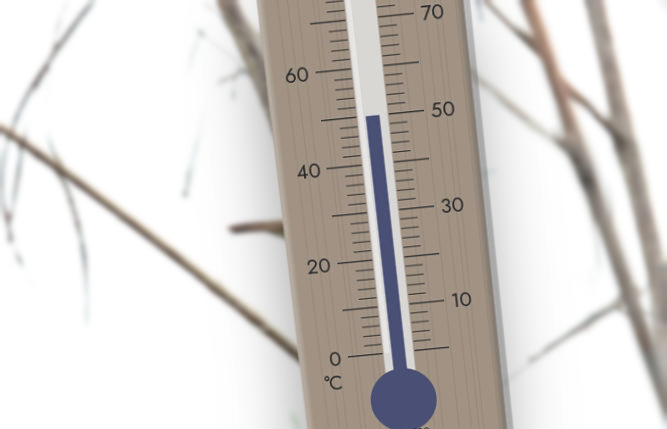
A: **50** °C
